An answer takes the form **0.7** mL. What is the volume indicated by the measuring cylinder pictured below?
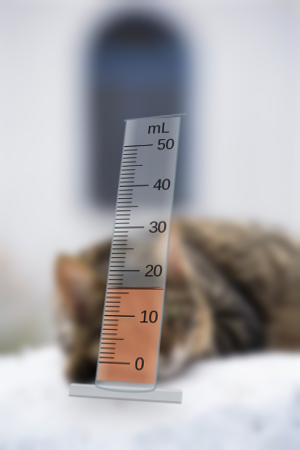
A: **16** mL
